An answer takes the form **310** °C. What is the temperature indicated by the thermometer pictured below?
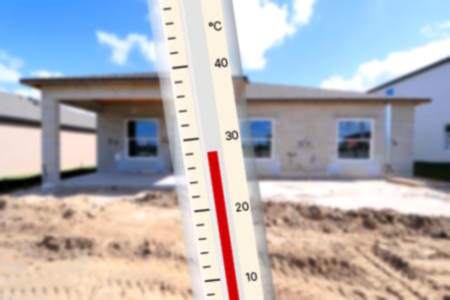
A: **28** °C
